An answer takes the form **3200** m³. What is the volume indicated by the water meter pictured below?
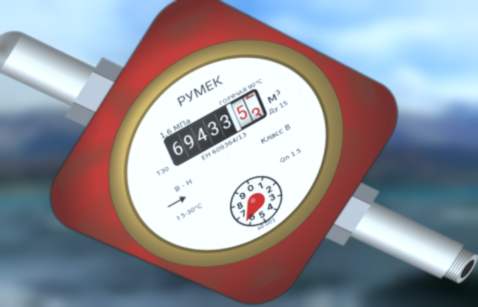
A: **69433.526** m³
